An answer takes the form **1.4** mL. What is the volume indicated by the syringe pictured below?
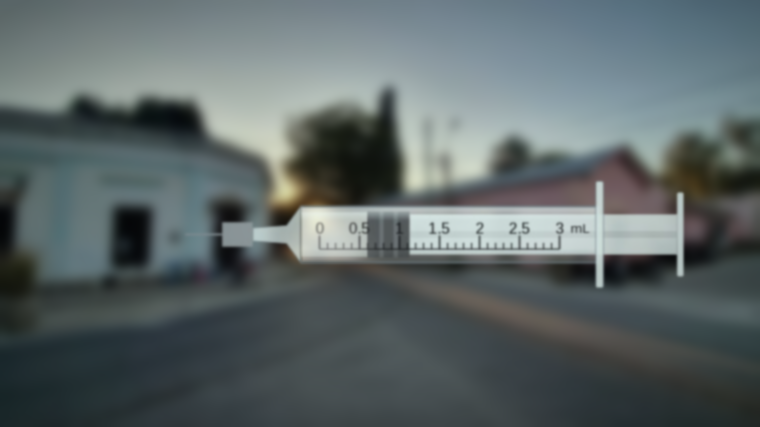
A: **0.6** mL
